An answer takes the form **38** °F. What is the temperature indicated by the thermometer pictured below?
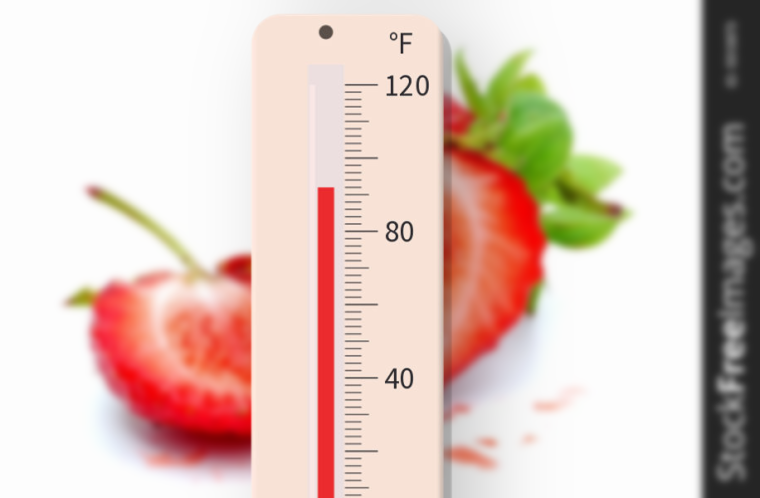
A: **92** °F
